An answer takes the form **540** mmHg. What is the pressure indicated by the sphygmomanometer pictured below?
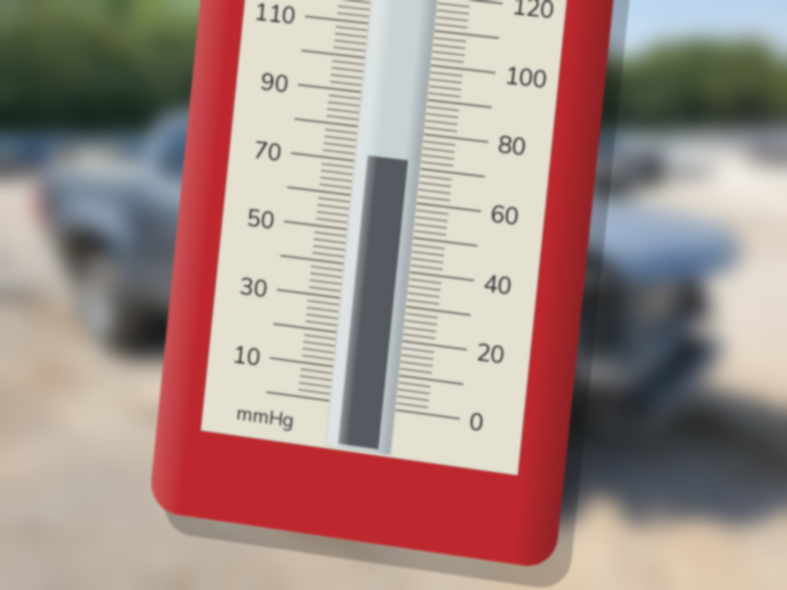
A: **72** mmHg
